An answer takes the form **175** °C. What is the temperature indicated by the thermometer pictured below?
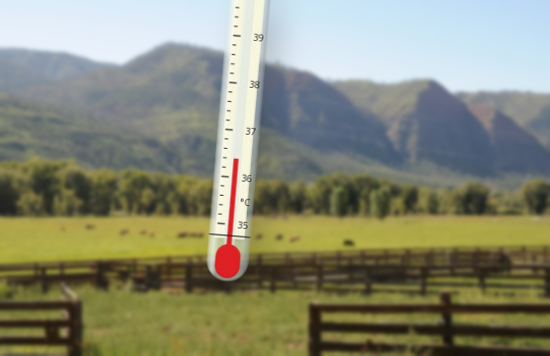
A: **36.4** °C
